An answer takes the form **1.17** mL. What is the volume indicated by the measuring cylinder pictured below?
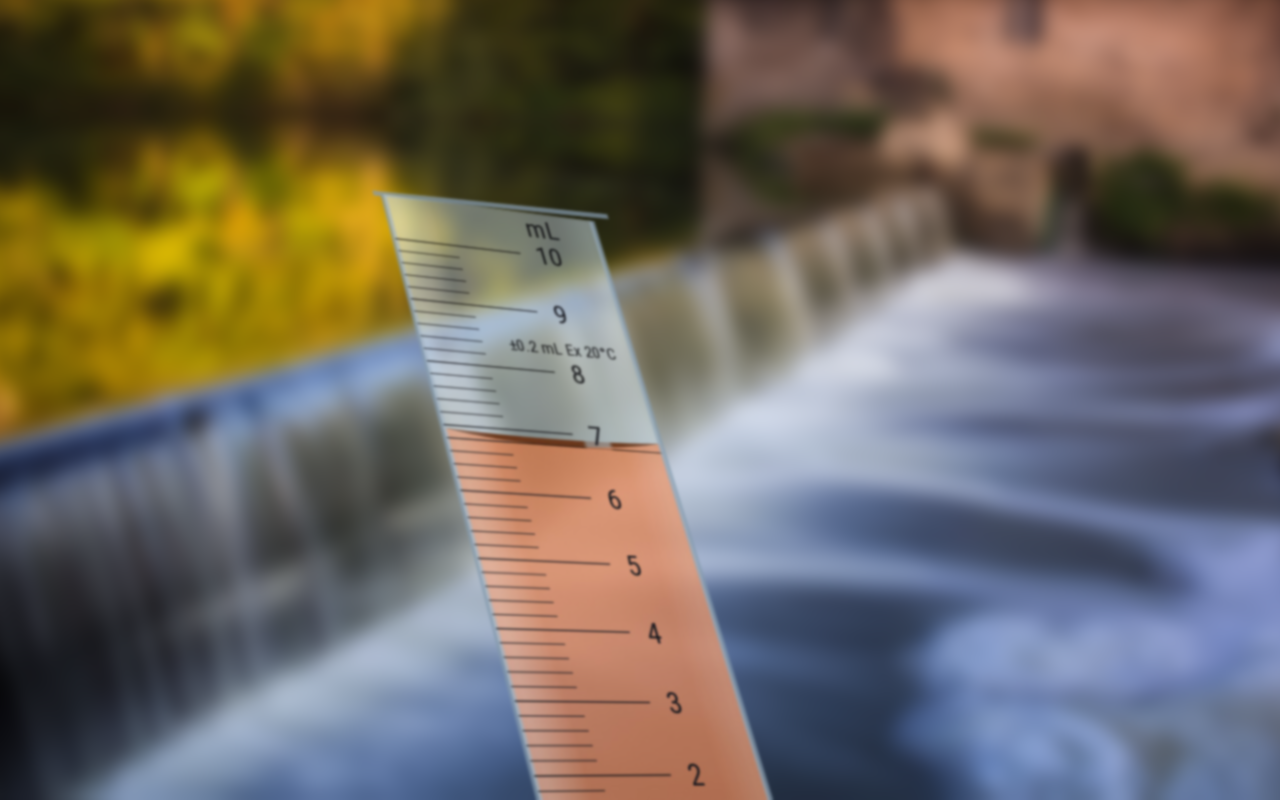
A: **6.8** mL
